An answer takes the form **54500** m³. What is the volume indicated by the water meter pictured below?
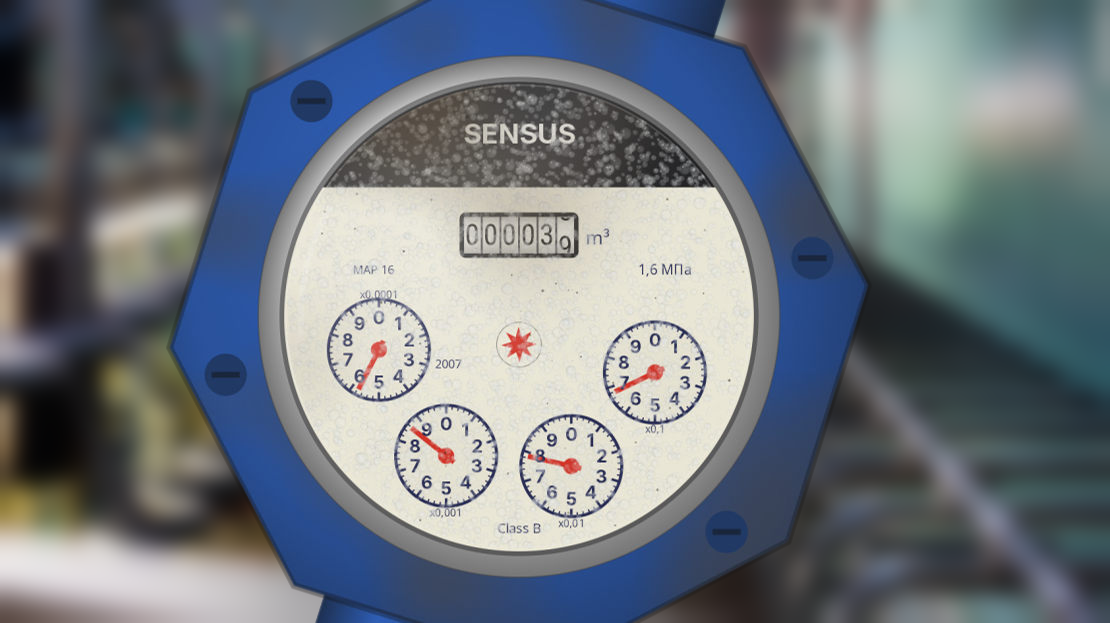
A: **38.6785** m³
